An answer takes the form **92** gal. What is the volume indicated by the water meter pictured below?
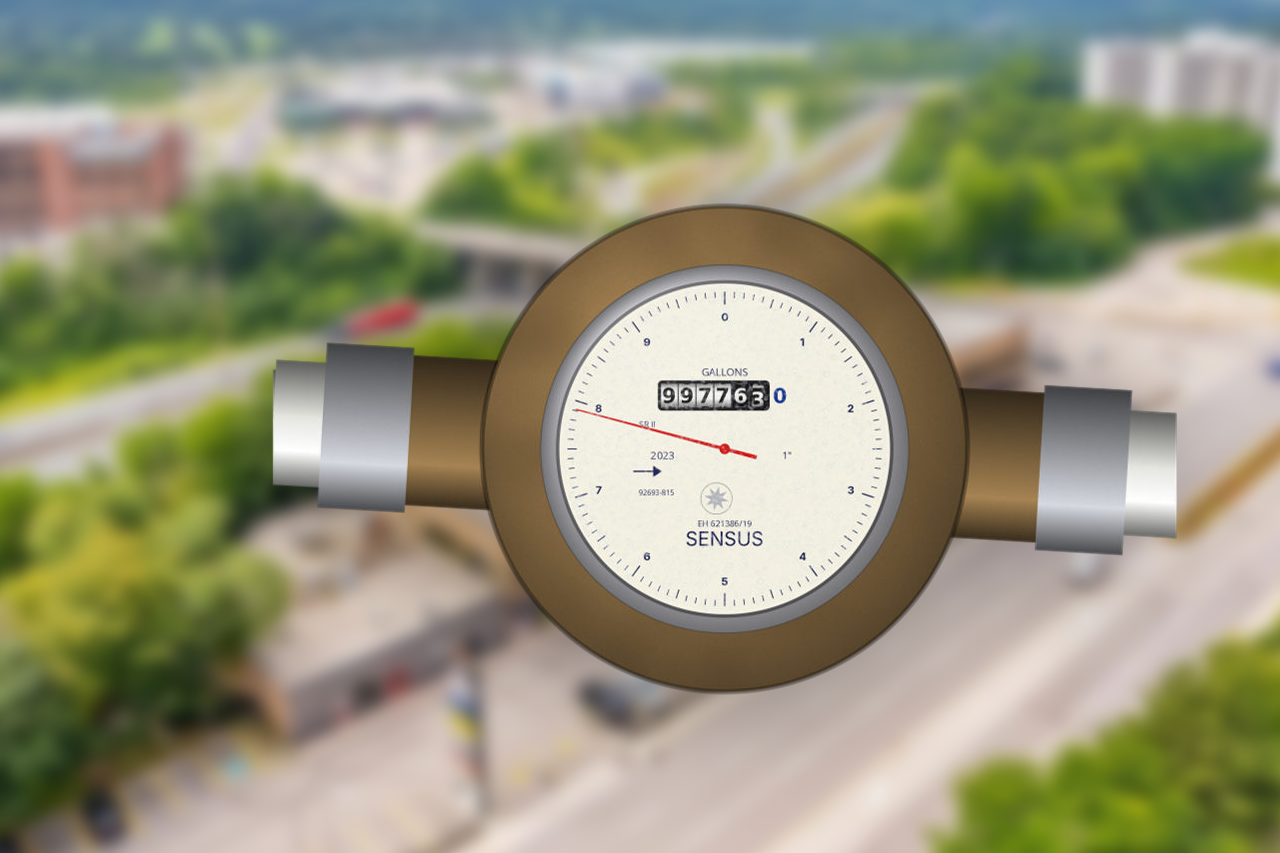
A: **9977627.9** gal
